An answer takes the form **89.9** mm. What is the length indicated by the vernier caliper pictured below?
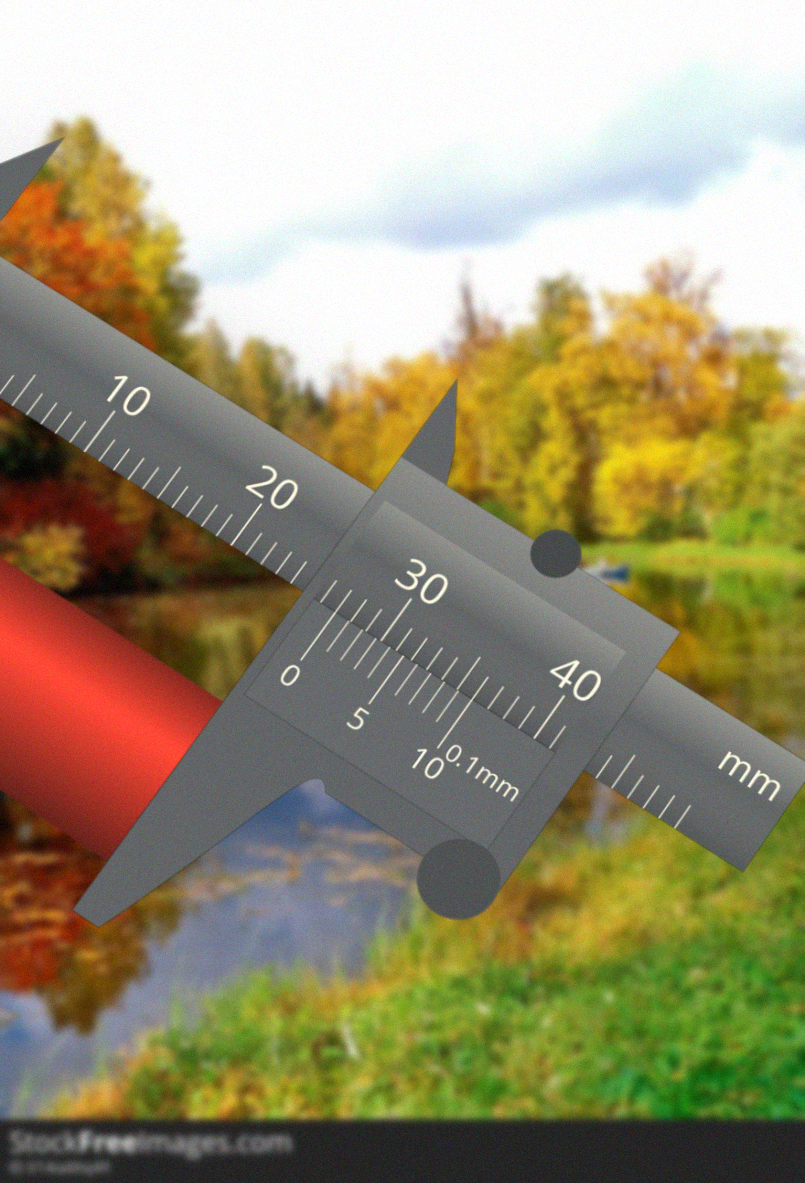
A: **27.0** mm
